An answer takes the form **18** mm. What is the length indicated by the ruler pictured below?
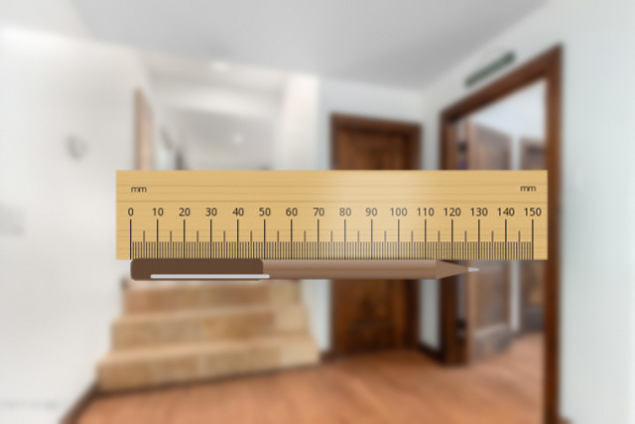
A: **130** mm
